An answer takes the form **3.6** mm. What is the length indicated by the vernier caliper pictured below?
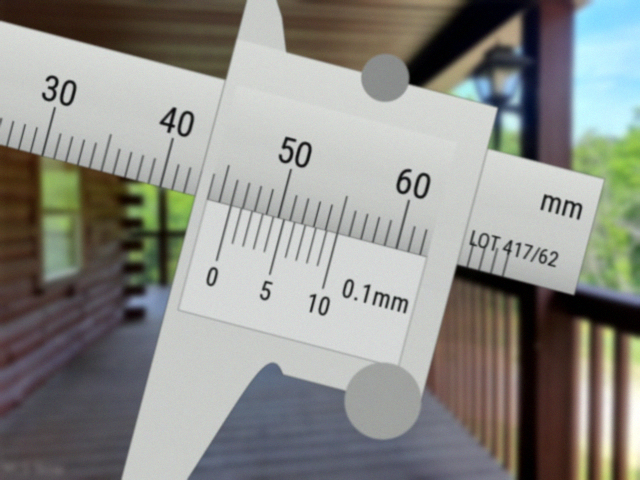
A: **46.0** mm
